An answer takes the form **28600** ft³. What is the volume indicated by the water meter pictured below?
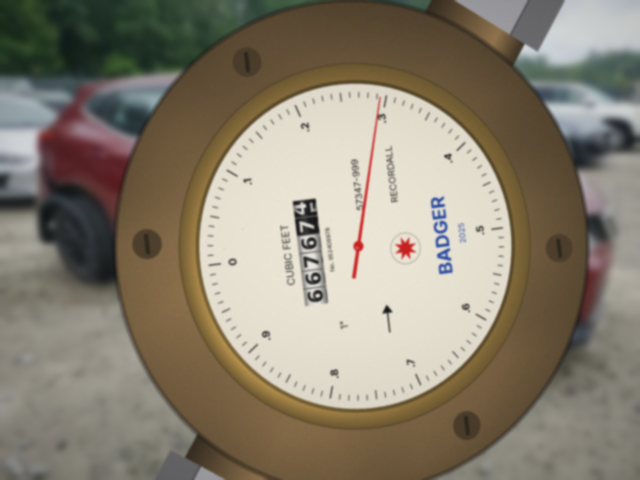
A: **667674.29** ft³
